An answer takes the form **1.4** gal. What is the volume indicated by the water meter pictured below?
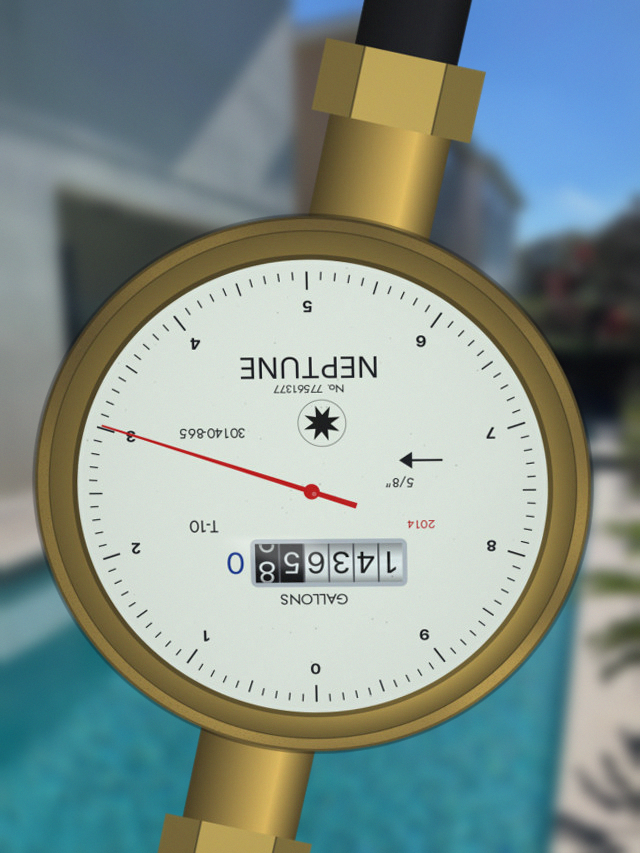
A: **1436583.0** gal
